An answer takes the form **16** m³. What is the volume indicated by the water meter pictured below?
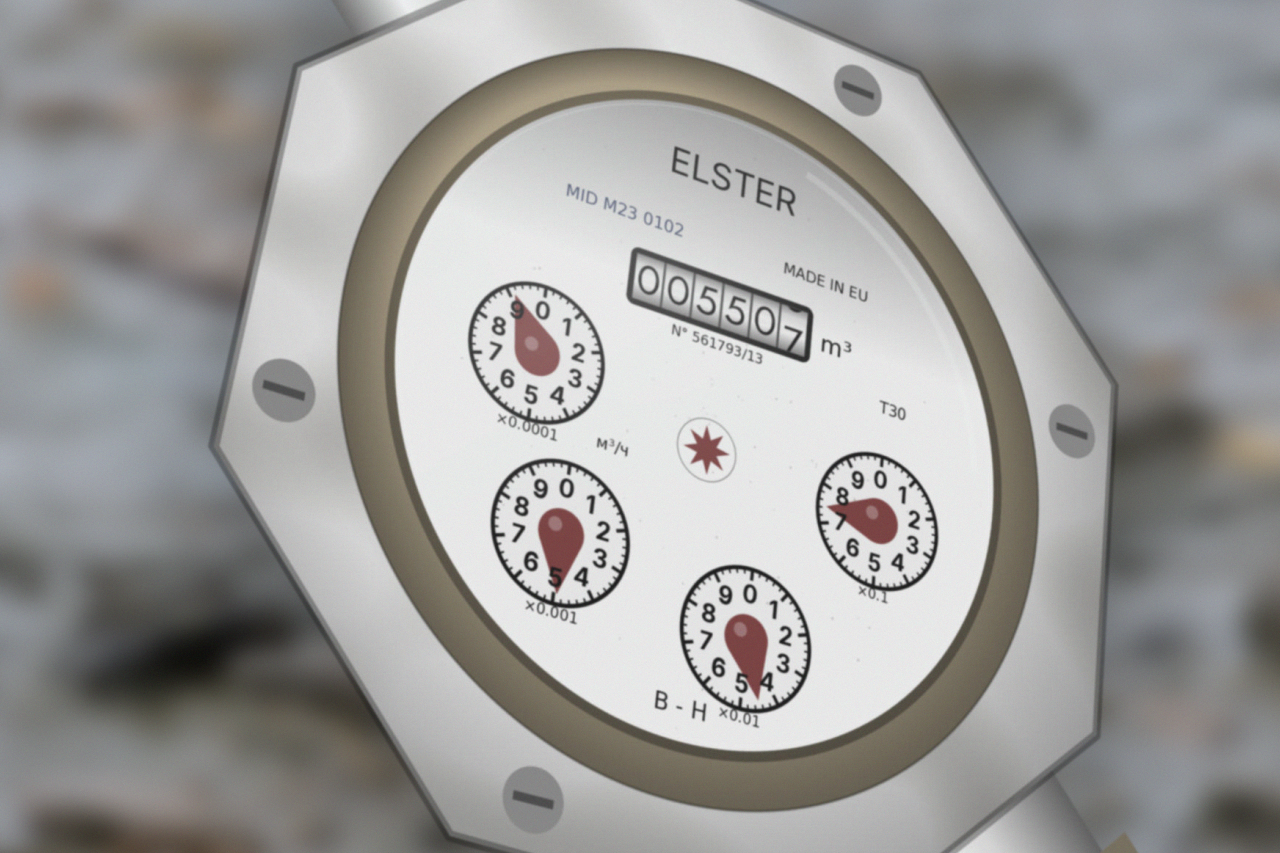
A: **5506.7449** m³
